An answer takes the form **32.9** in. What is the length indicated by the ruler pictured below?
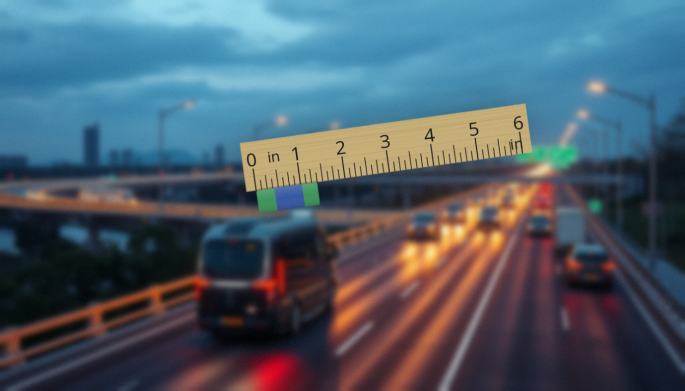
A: **1.375** in
